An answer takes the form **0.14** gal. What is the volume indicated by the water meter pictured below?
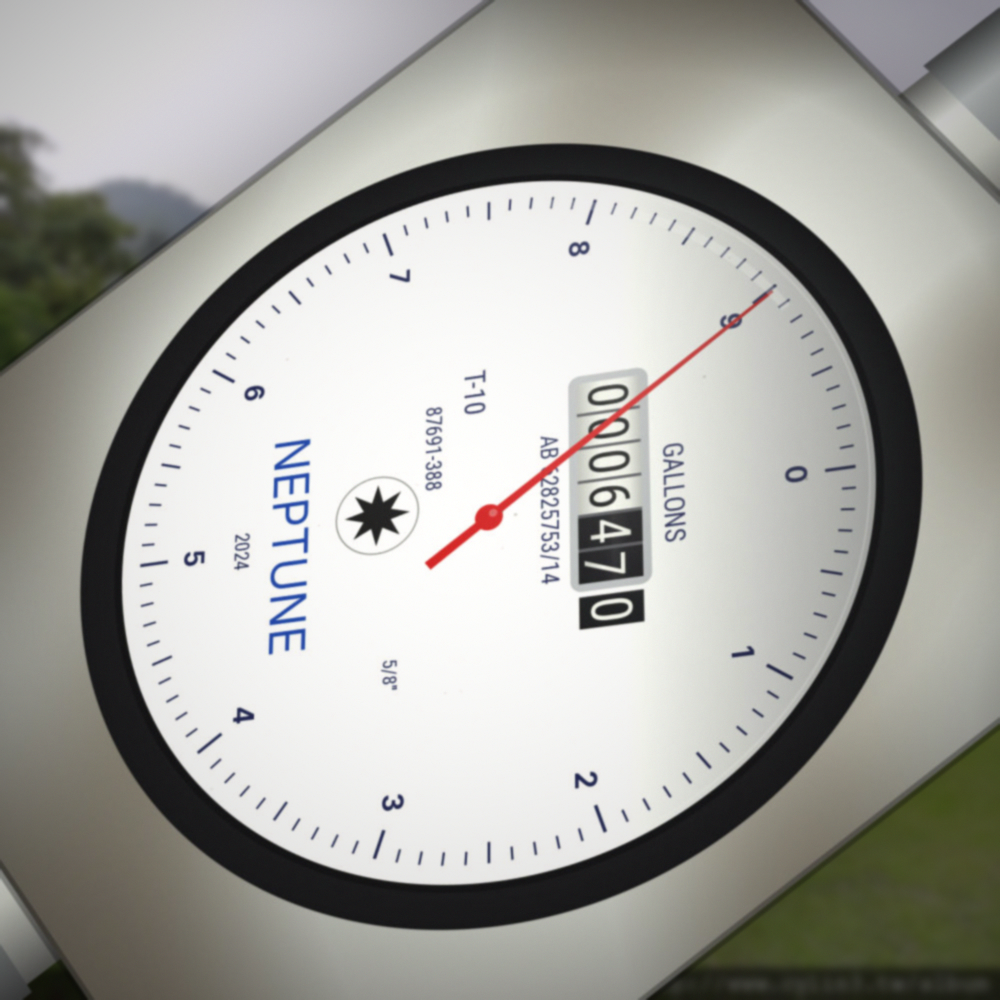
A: **6469.0** gal
